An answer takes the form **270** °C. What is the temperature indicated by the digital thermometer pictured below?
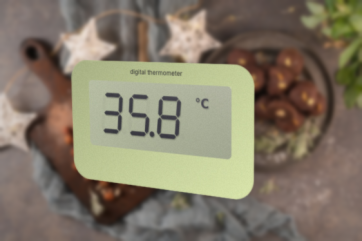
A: **35.8** °C
